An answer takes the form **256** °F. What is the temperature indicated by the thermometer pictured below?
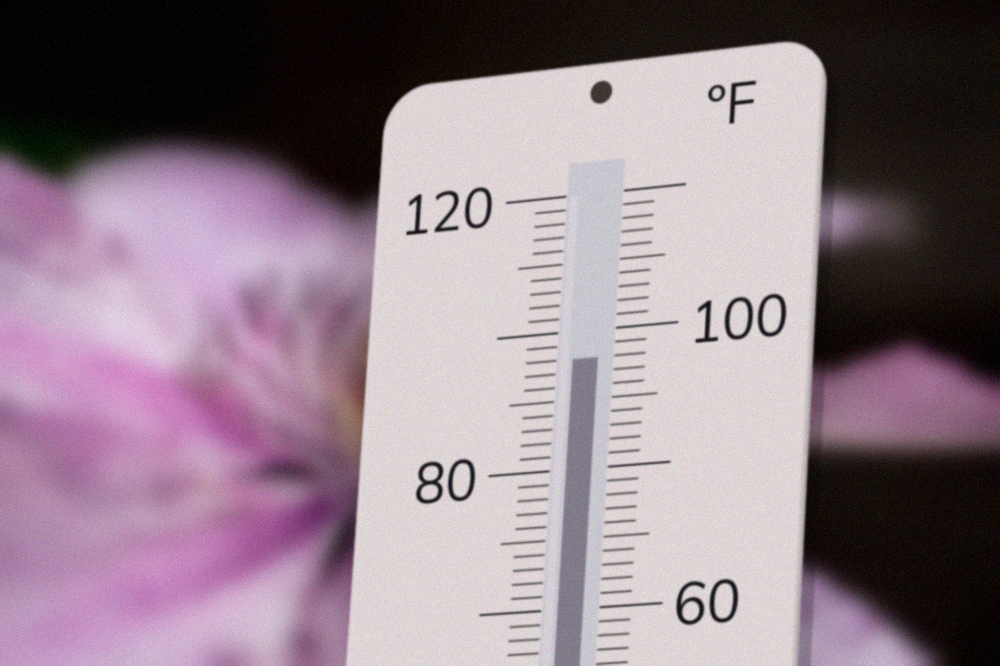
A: **96** °F
